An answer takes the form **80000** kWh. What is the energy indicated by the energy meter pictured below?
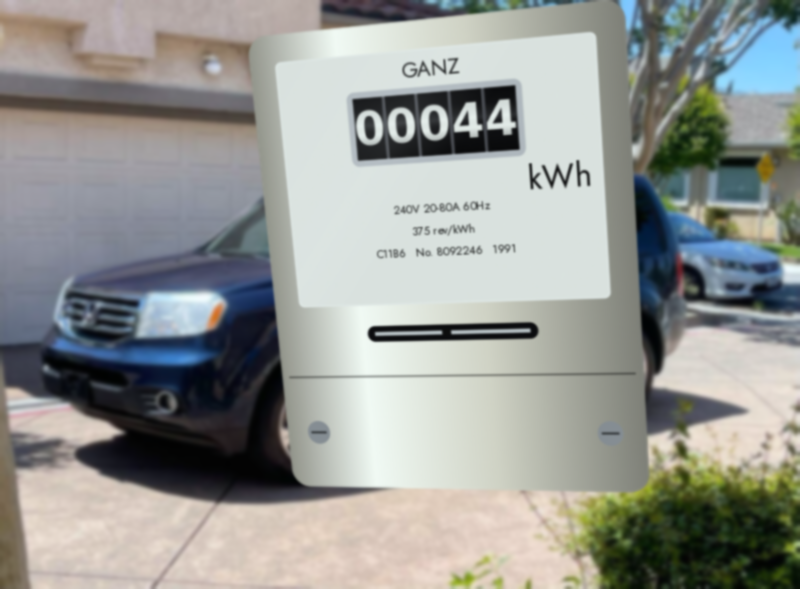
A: **44** kWh
